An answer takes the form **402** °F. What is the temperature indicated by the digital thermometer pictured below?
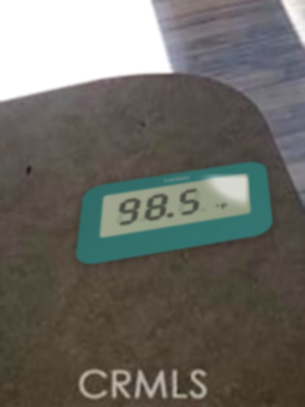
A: **98.5** °F
